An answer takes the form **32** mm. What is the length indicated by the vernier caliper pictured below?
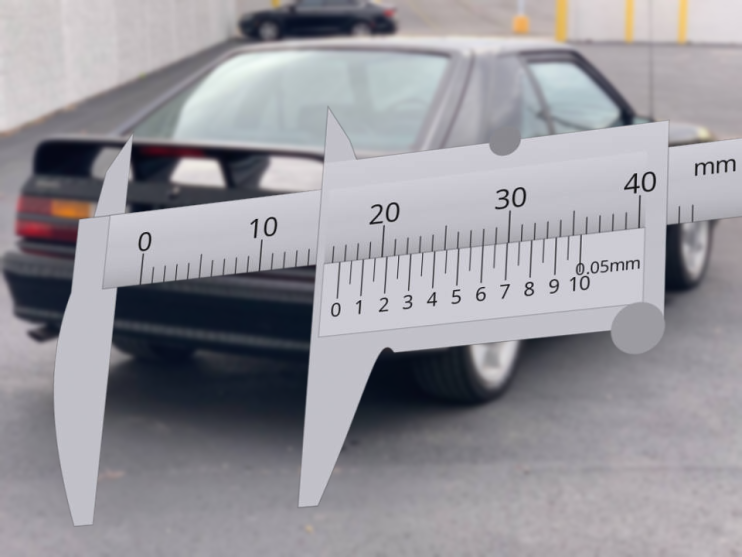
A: **16.6** mm
